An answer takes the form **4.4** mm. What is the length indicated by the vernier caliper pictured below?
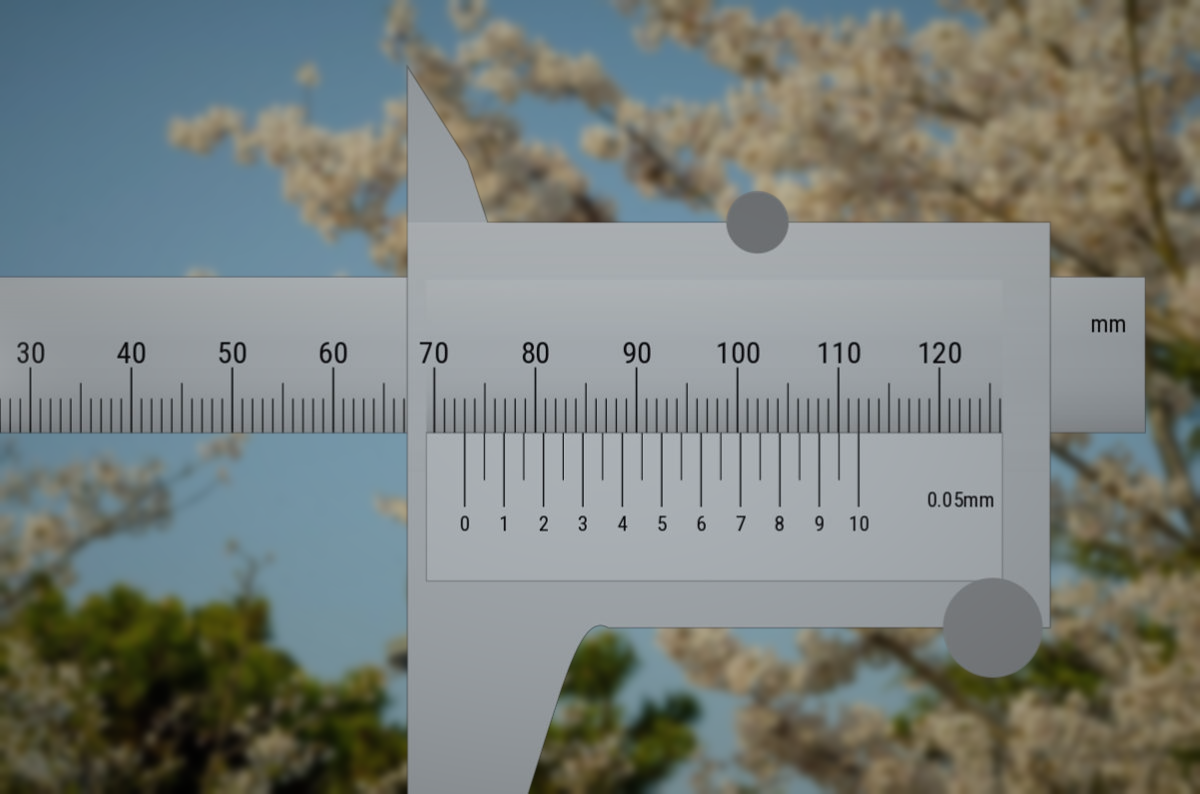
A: **73.0** mm
